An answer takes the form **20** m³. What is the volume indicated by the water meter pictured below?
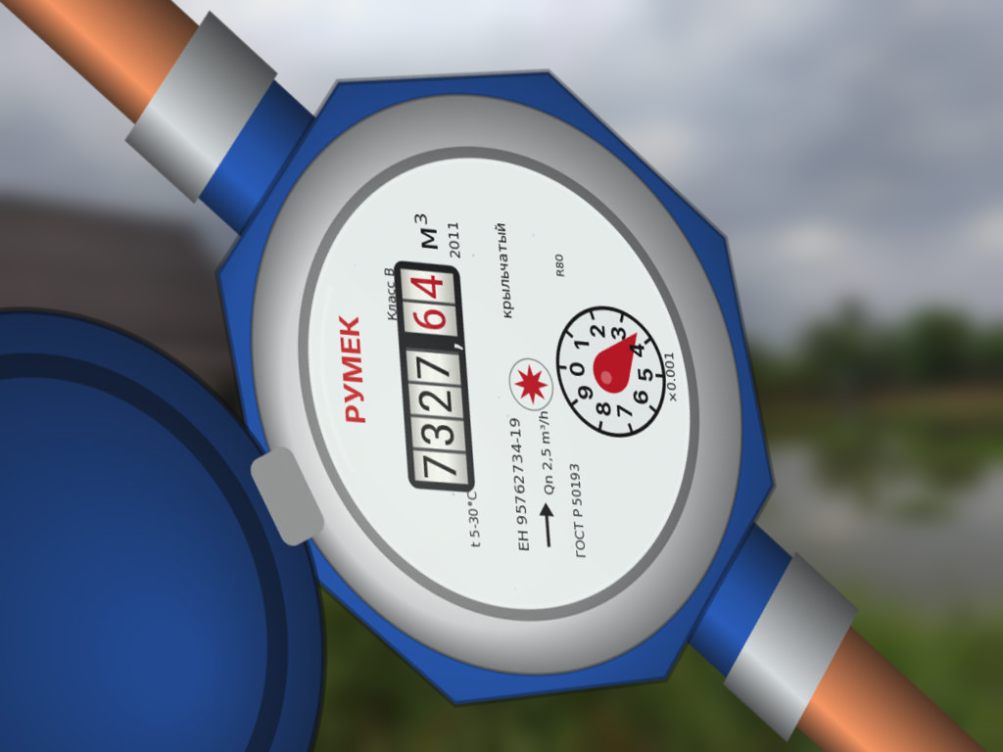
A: **7327.643** m³
